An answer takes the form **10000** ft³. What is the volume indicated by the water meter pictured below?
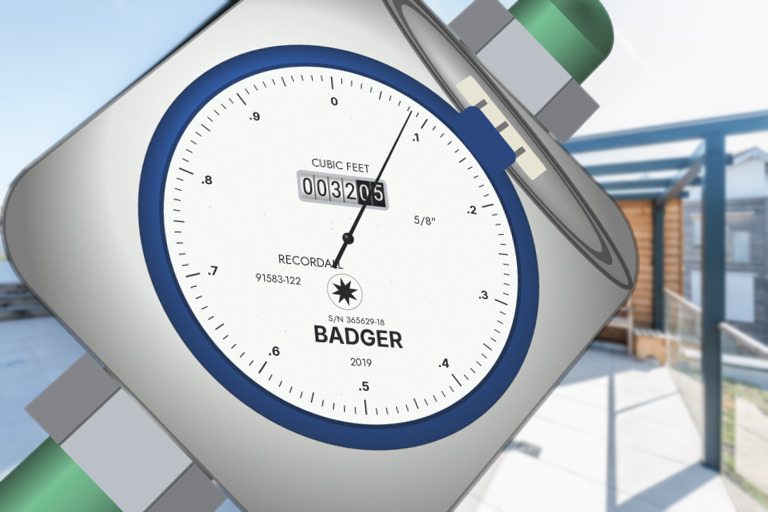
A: **3205.08** ft³
